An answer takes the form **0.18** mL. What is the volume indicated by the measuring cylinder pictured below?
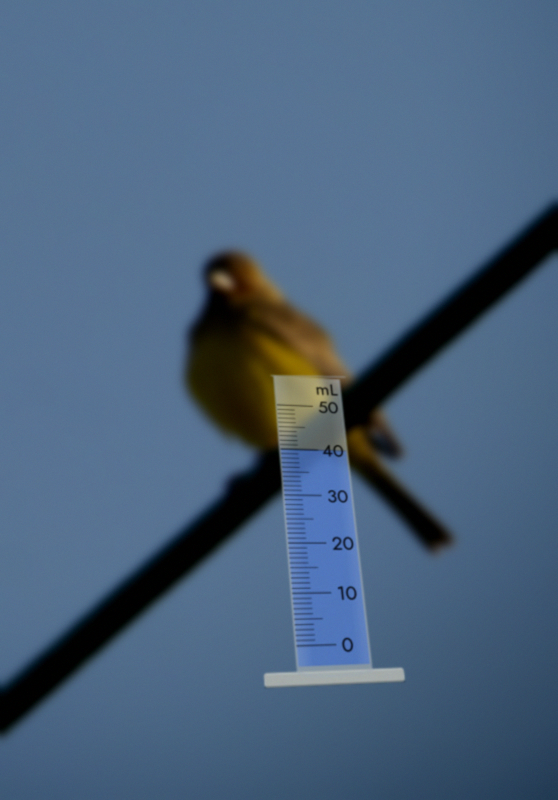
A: **40** mL
